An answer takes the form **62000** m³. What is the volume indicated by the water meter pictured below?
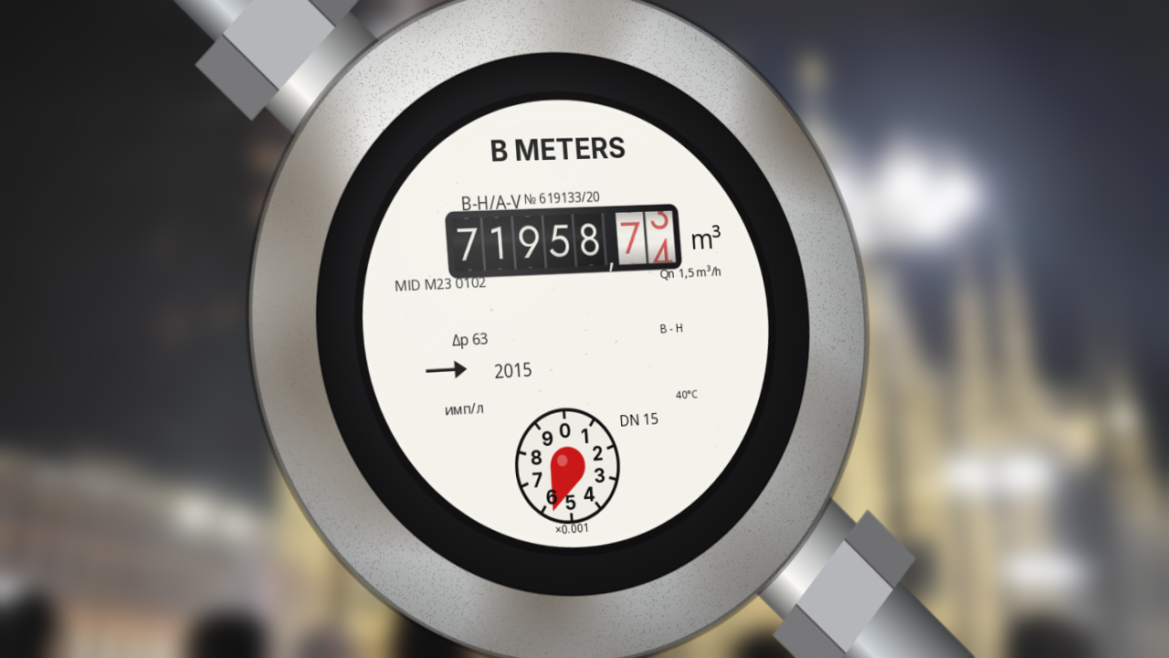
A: **71958.735** m³
